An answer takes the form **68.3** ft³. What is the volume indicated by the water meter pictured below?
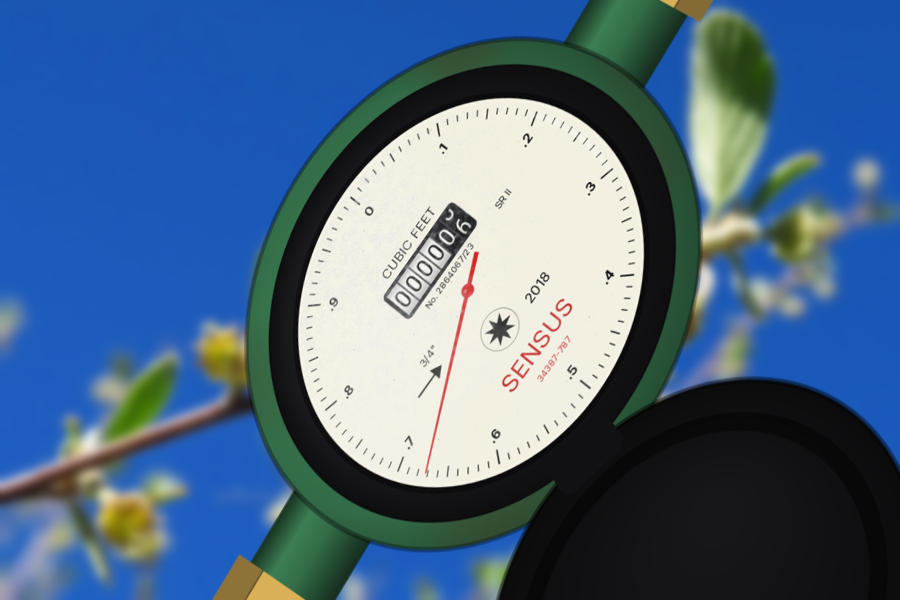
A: **5.67** ft³
